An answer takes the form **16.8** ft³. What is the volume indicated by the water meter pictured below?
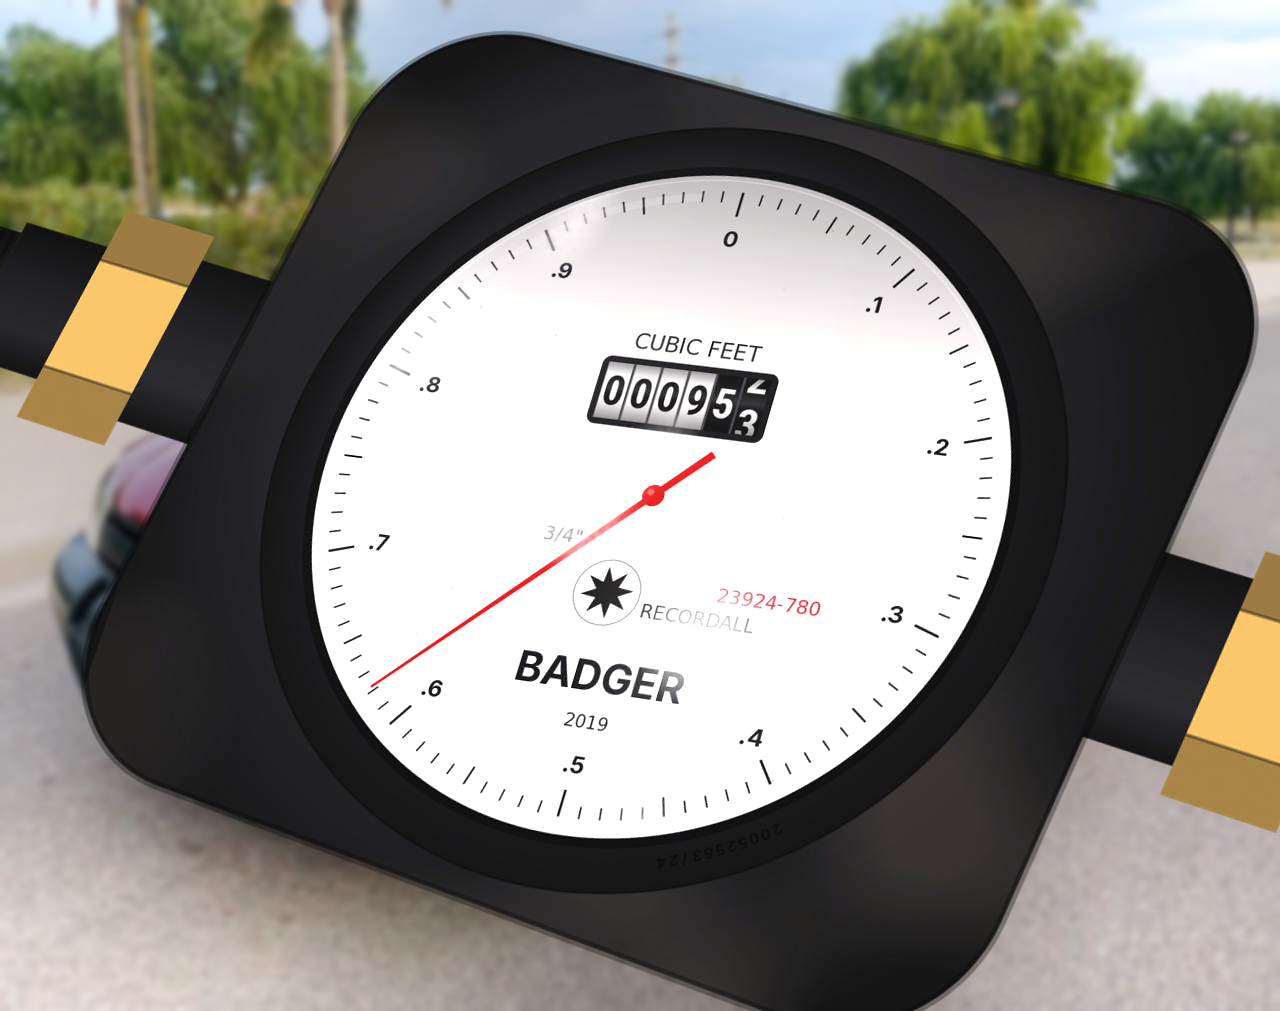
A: **952.62** ft³
